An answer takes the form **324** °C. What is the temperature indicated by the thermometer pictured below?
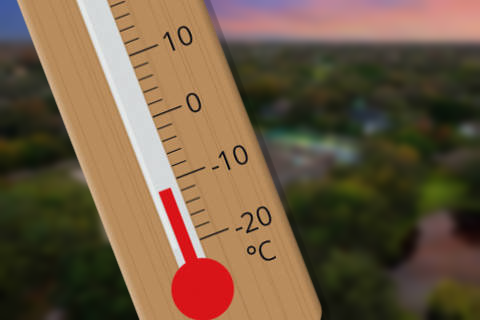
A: **-11** °C
